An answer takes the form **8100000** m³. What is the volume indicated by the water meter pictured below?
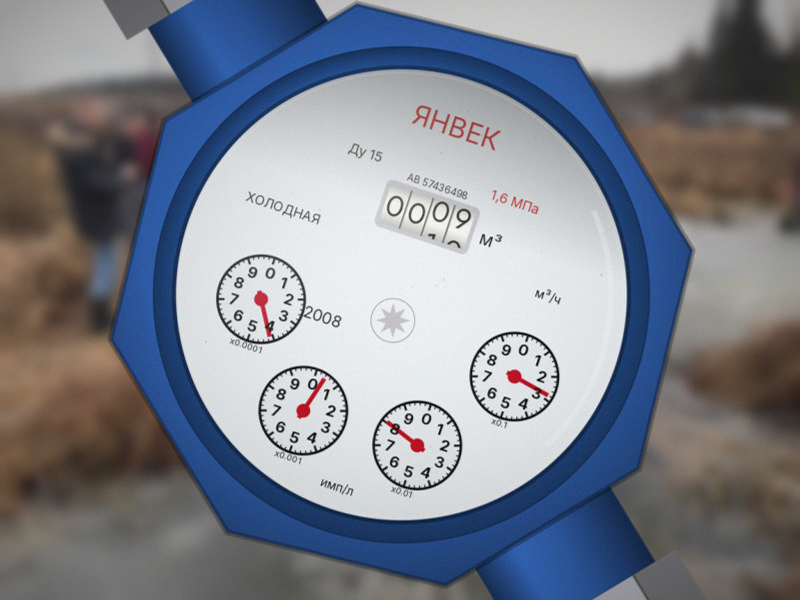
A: **9.2804** m³
